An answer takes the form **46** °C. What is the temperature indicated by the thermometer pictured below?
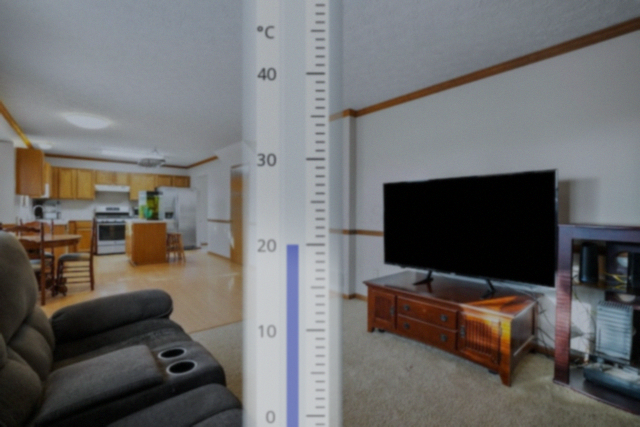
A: **20** °C
